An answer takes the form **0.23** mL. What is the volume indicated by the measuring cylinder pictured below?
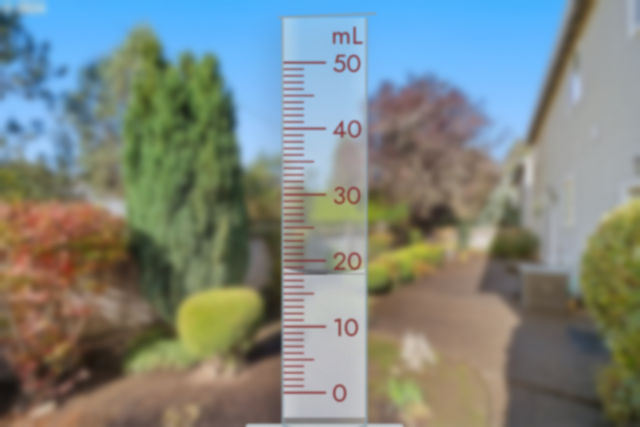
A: **18** mL
